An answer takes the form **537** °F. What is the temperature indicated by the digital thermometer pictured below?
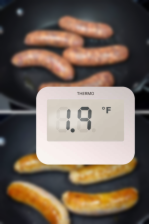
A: **1.9** °F
